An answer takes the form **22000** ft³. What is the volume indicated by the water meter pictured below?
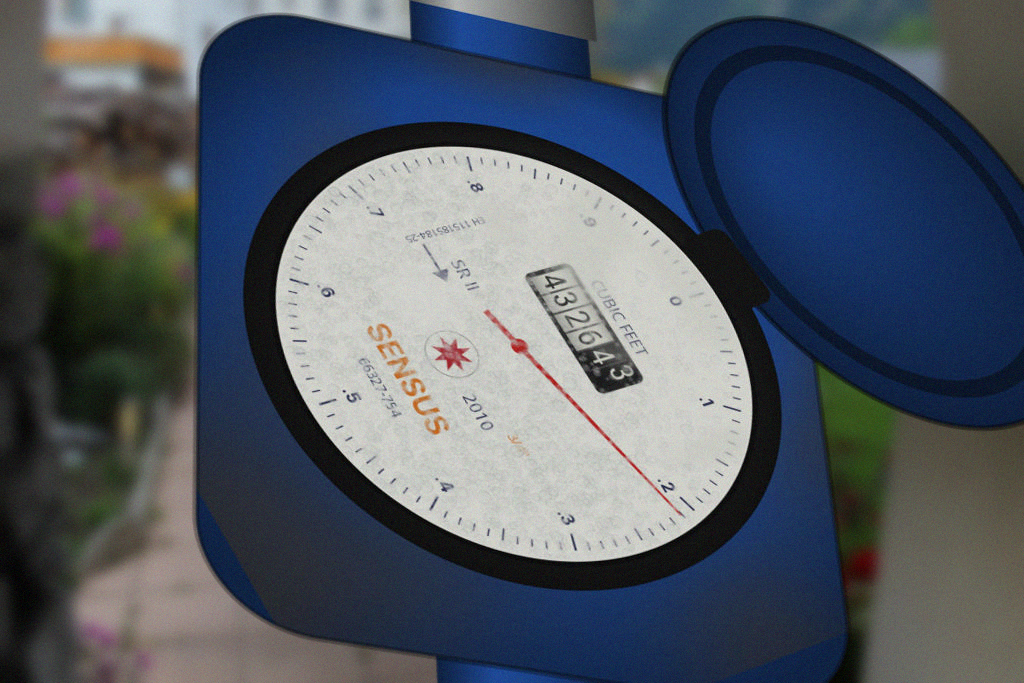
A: **432643.21** ft³
